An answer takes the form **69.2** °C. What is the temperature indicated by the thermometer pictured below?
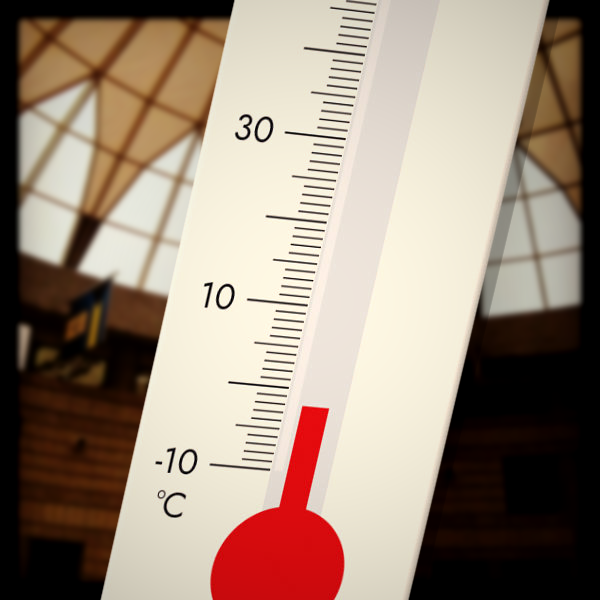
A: **-2** °C
